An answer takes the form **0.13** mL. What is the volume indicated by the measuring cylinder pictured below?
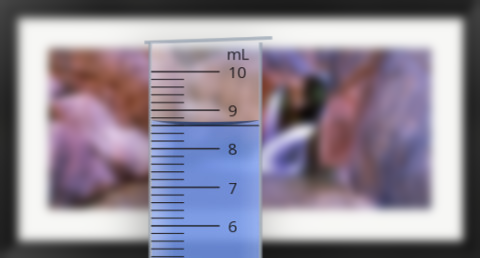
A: **8.6** mL
